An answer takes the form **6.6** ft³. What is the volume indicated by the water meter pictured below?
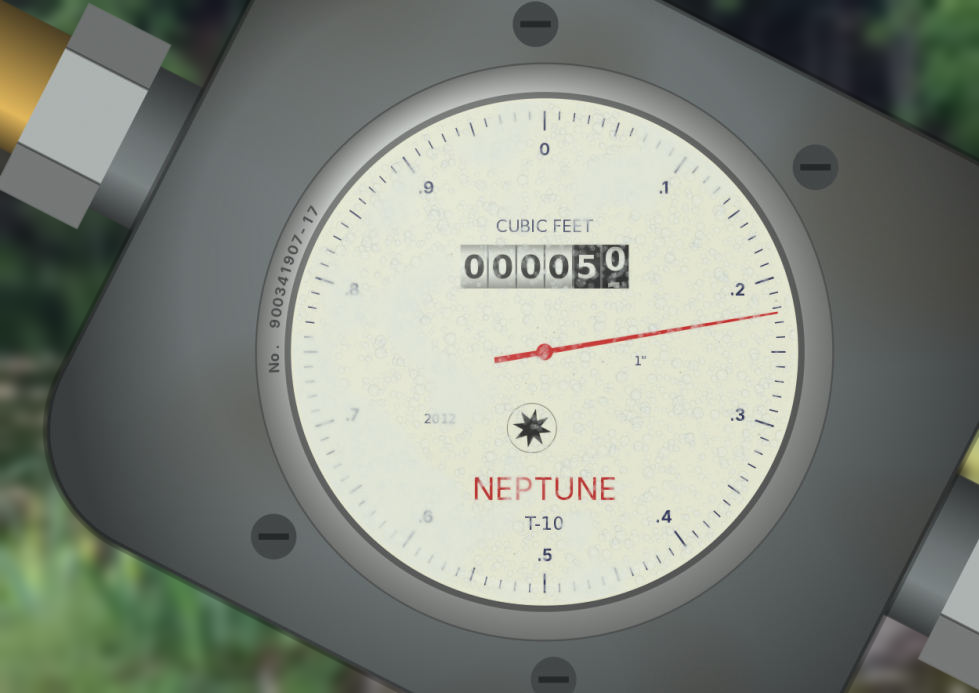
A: **50.22** ft³
